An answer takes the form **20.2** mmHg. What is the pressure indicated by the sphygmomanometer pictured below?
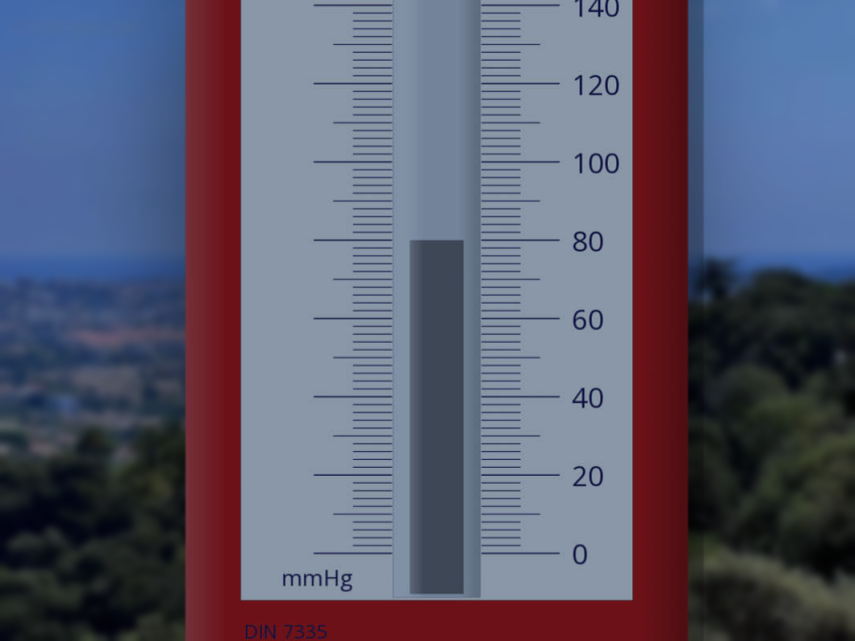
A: **80** mmHg
